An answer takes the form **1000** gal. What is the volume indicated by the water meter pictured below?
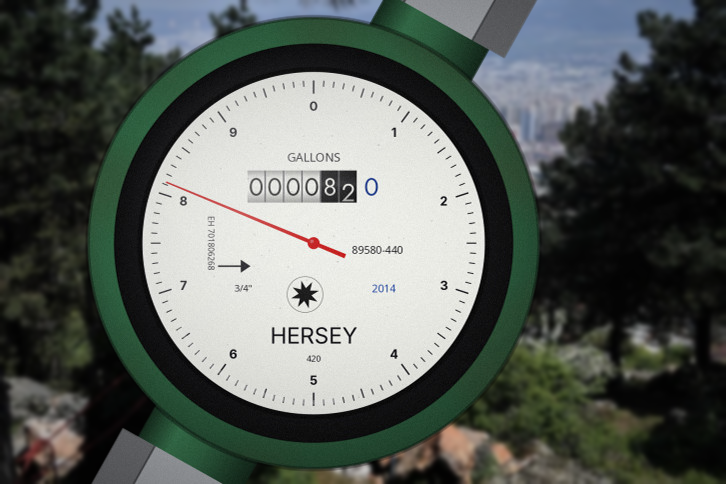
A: **818.1** gal
